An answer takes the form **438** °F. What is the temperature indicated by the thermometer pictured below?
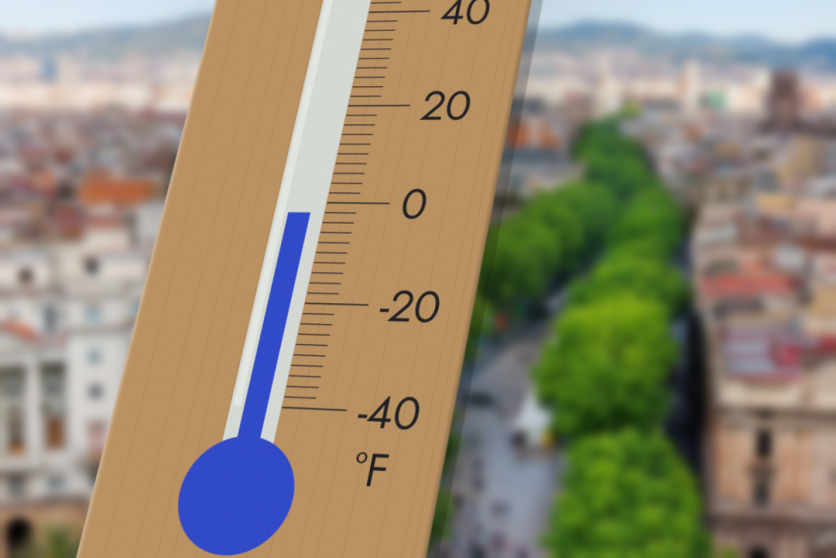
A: **-2** °F
